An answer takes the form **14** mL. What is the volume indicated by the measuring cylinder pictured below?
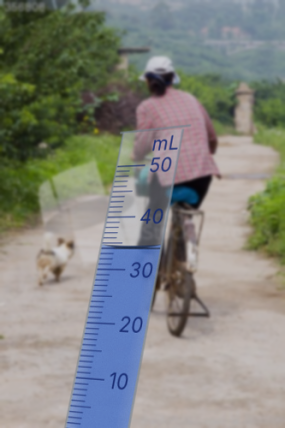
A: **34** mL
